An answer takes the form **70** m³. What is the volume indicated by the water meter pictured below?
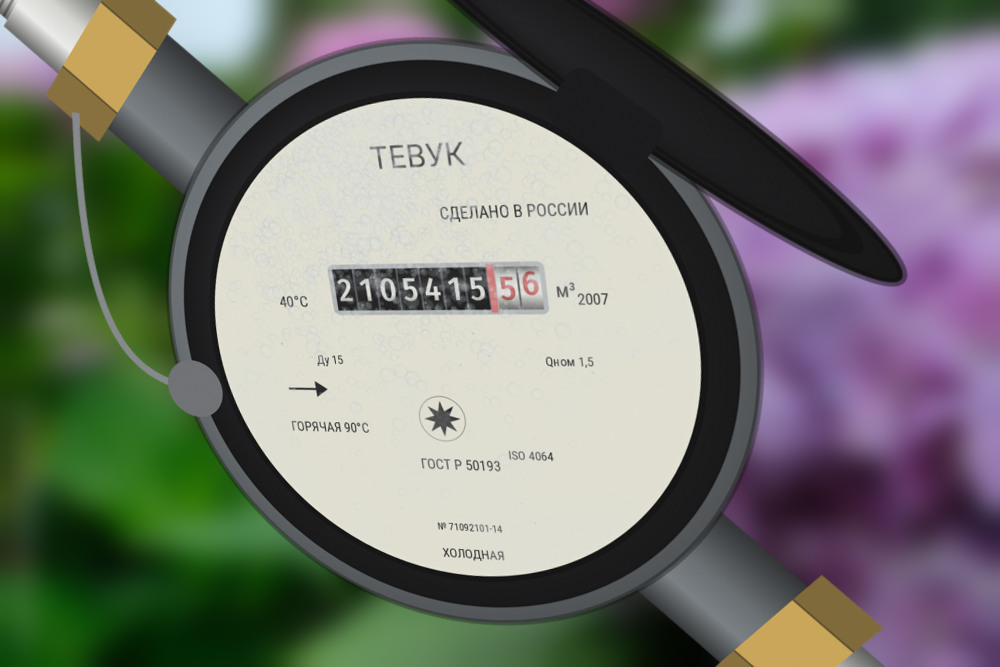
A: **2105415.56** m³
